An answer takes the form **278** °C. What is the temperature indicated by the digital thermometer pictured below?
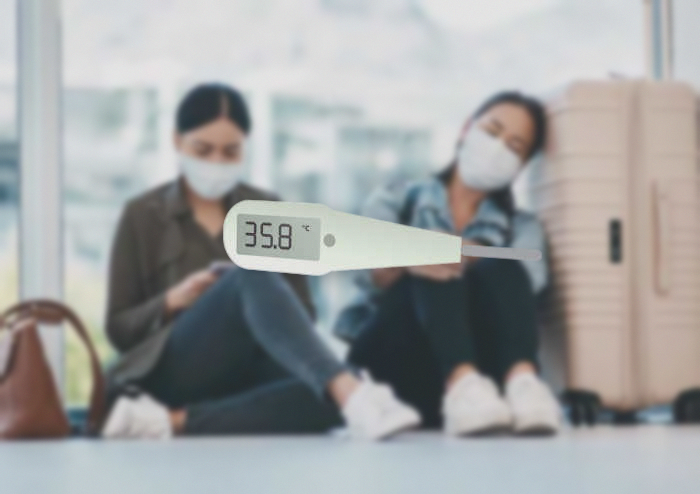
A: **35.8** °C
